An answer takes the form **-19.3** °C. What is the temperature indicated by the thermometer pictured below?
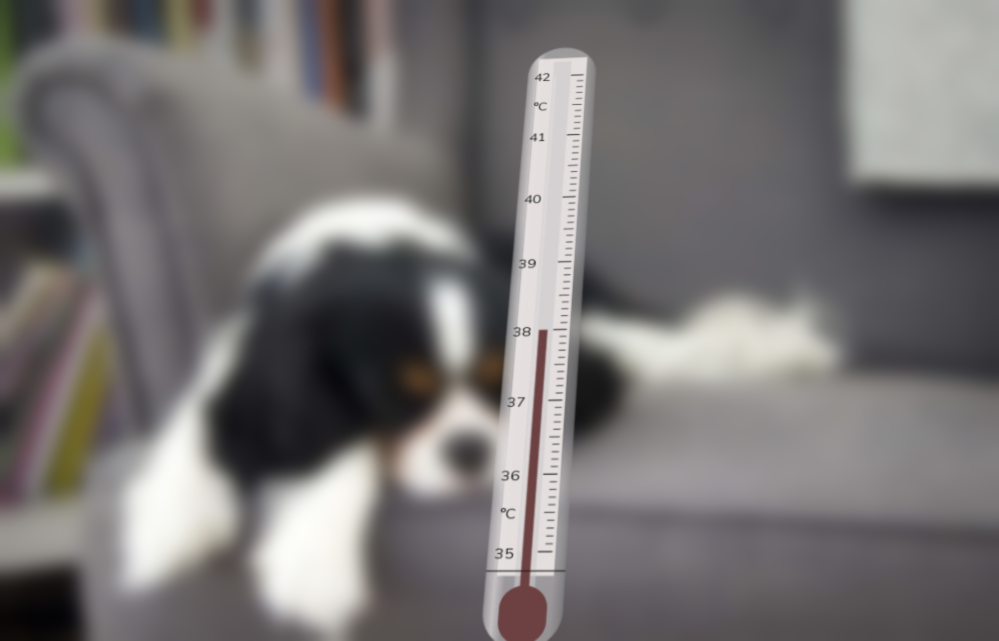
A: **38** °C
